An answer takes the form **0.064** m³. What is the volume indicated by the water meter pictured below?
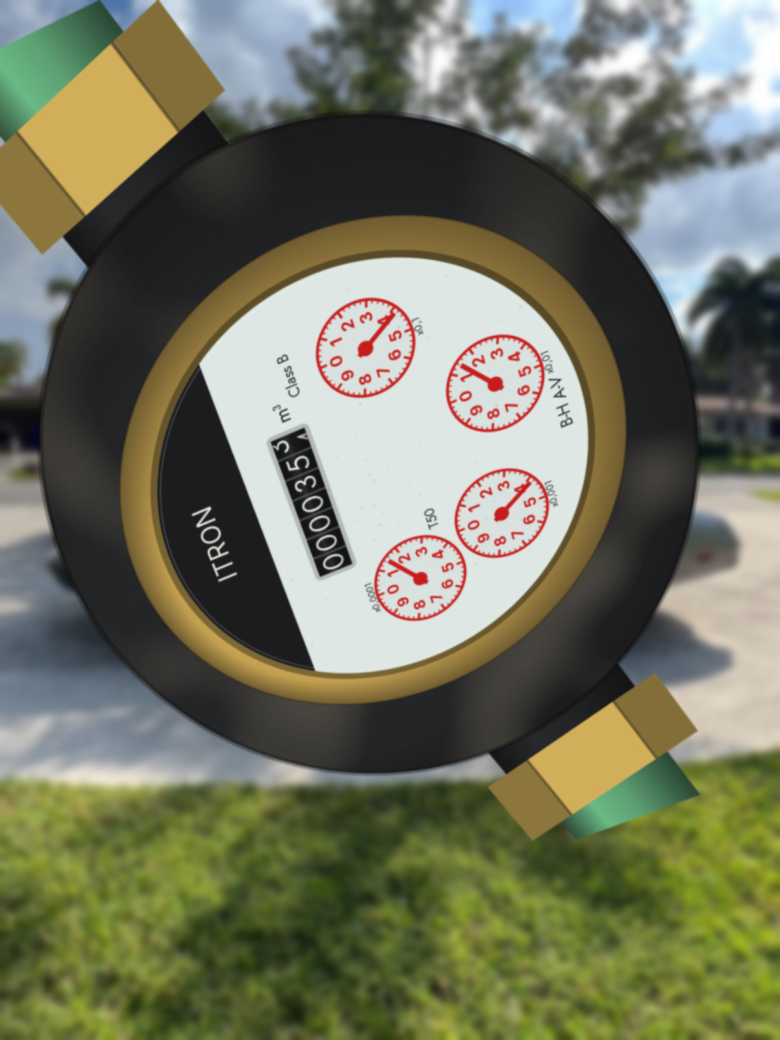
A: **353.4141** m³
